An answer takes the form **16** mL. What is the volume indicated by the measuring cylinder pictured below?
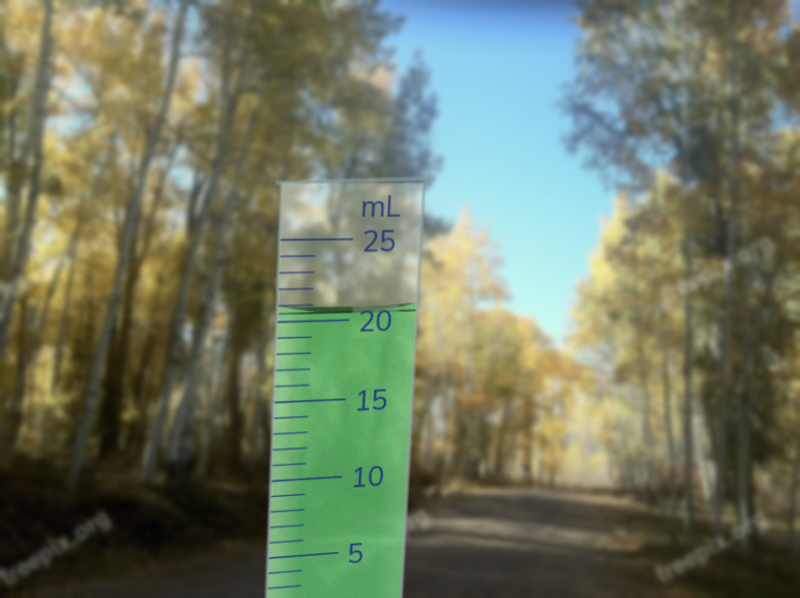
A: **20.5** mL
